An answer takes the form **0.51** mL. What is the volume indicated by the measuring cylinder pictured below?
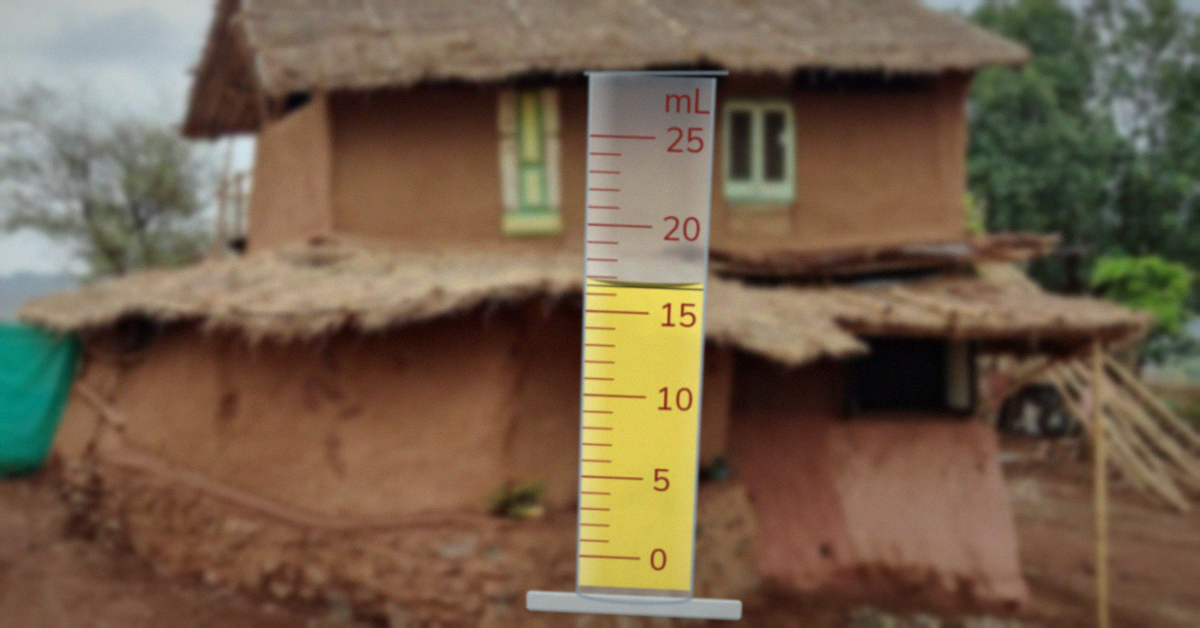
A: **16.5** mL
